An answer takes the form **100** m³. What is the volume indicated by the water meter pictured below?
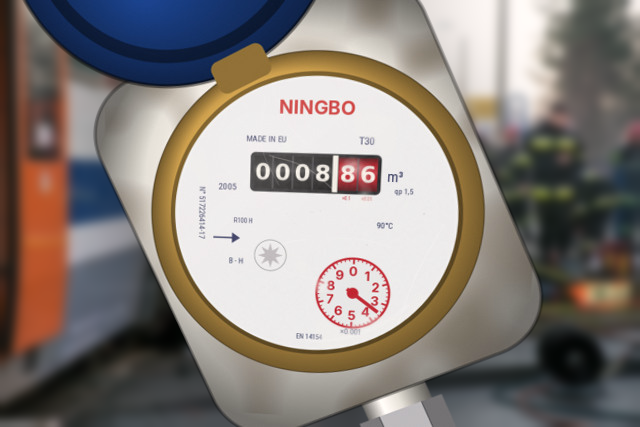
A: **8.863** m³
